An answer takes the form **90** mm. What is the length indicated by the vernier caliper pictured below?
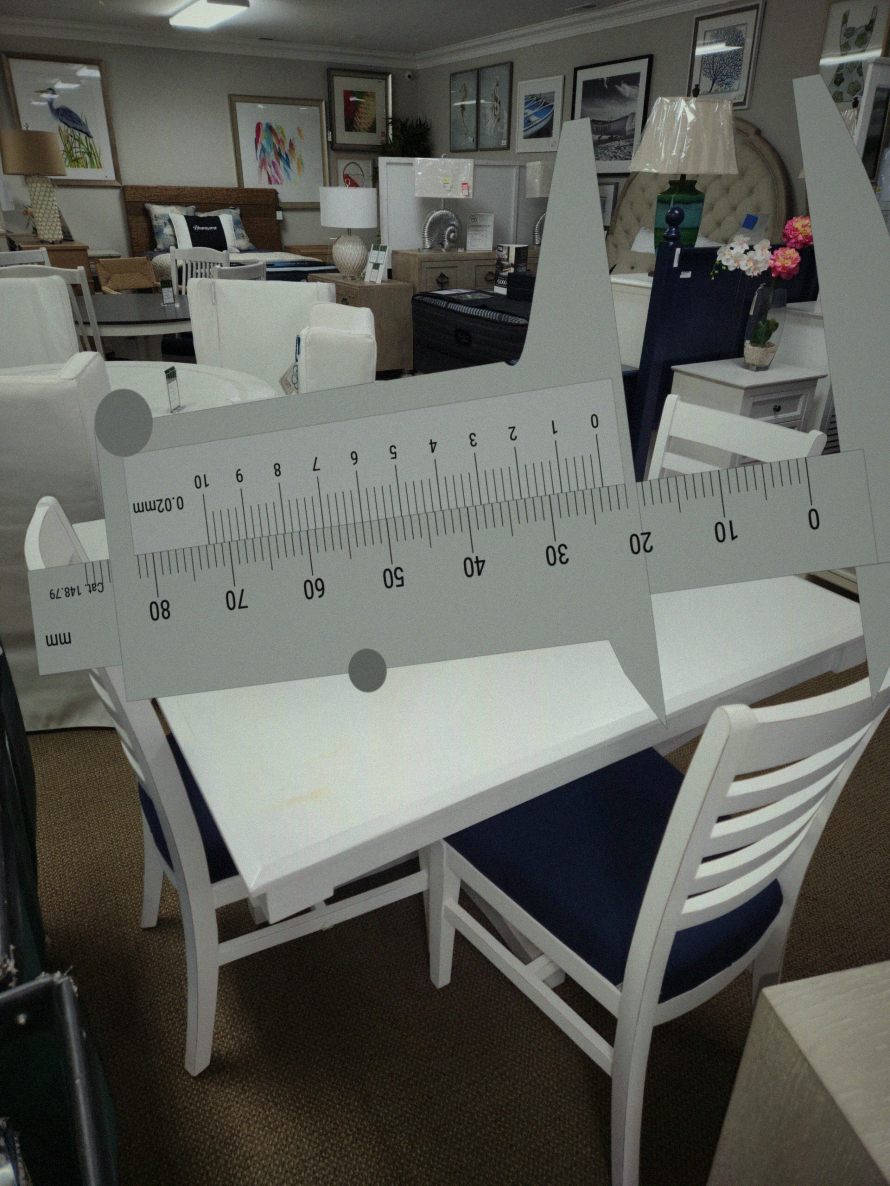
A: **23.6** mm
